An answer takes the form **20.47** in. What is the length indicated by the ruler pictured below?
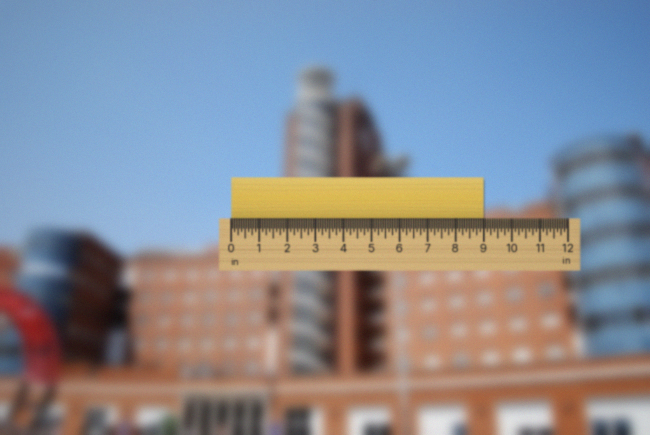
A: **9** in
